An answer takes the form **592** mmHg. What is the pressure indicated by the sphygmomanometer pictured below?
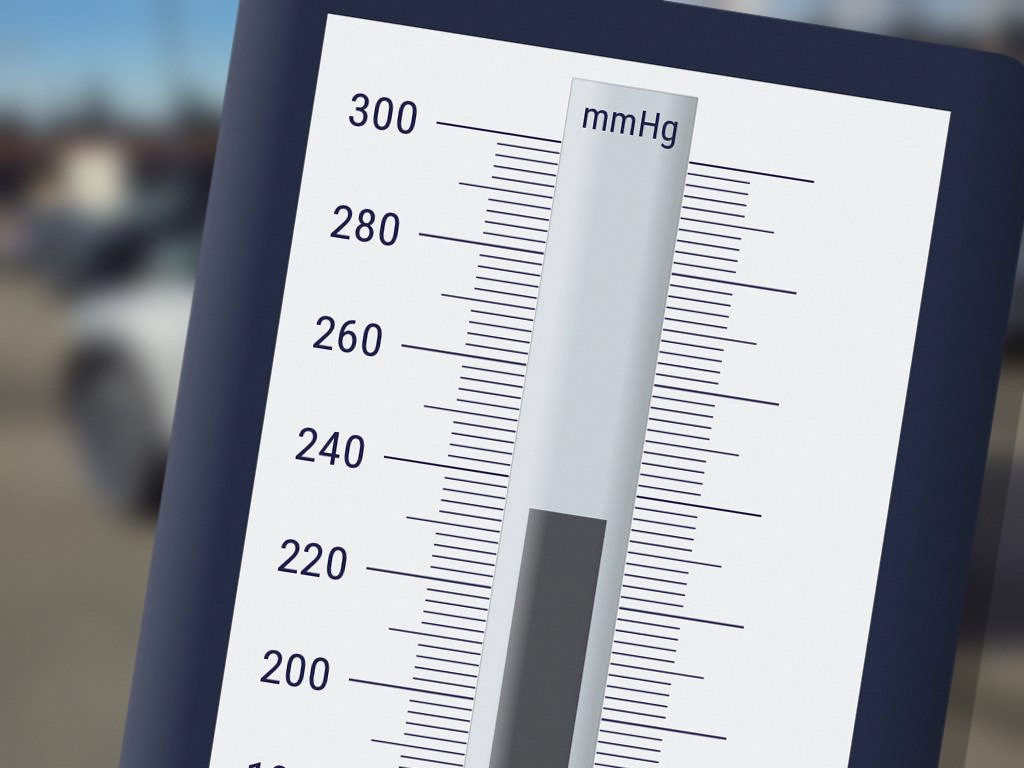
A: **235** mmHg
